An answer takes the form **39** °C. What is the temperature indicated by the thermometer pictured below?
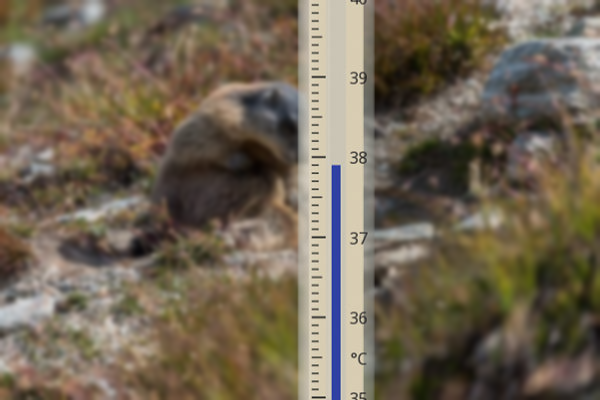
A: **37.9** °C
